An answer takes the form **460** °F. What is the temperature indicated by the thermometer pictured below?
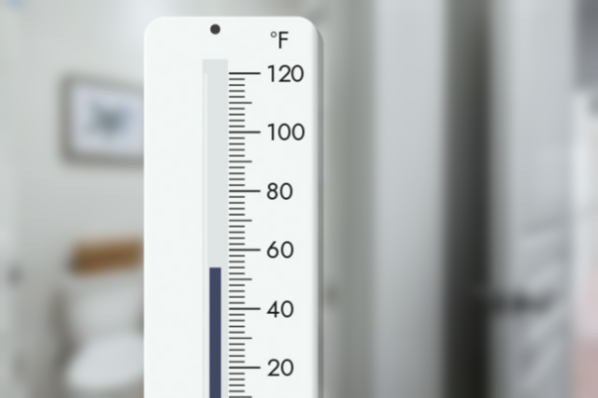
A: **54** °F
